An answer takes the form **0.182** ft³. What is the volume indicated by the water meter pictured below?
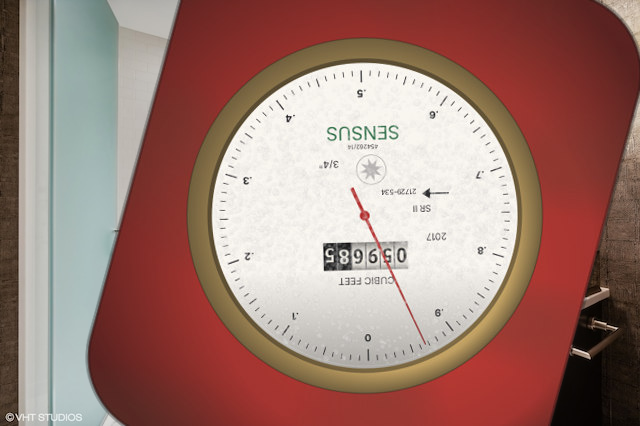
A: **59684.93** ft³
